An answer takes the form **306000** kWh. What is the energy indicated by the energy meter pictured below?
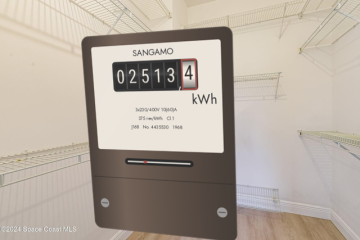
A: **2513.4** kWh
